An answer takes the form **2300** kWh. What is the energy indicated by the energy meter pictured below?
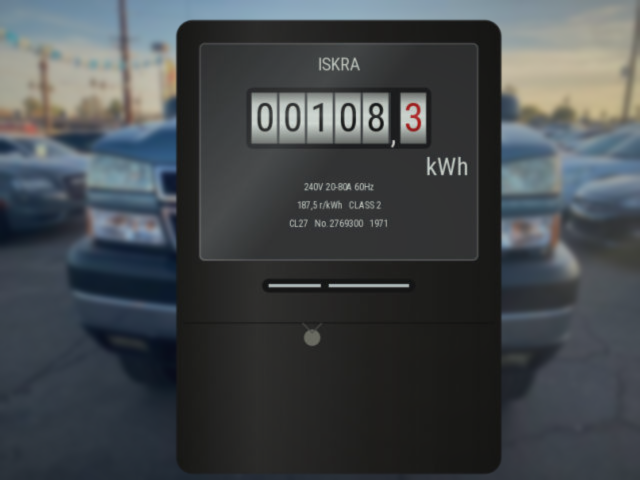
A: **108.3** kWh
